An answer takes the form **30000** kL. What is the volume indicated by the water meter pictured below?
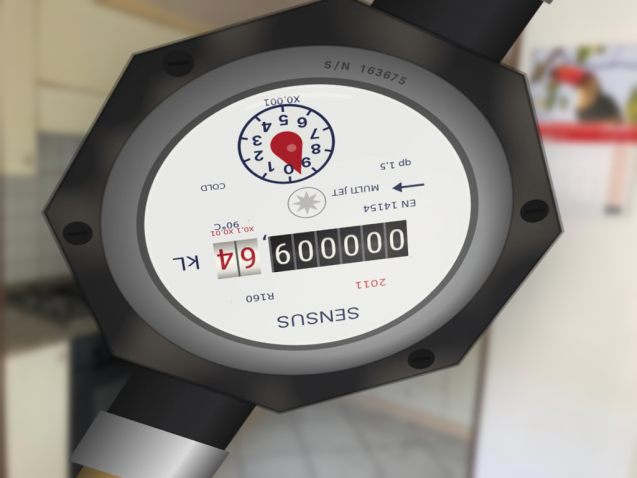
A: **9.639** kL
